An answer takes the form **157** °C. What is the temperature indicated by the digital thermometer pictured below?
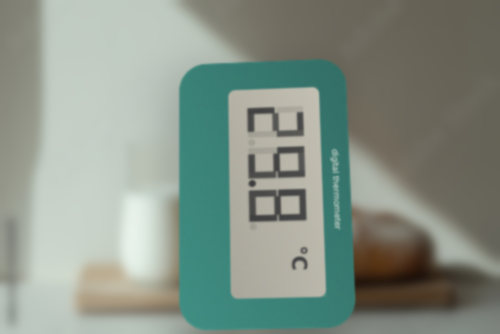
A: **29.8** °C
